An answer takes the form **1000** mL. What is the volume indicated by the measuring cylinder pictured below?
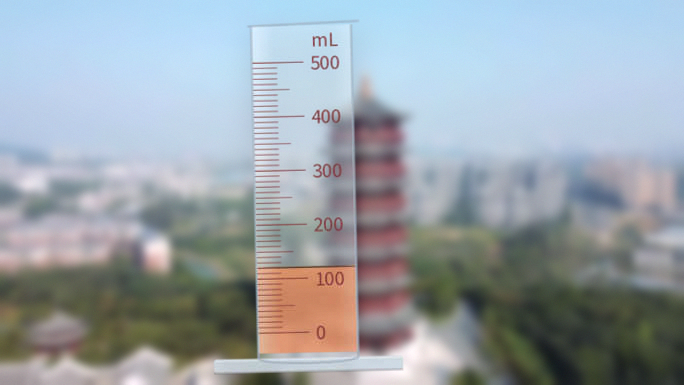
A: **120** mL
